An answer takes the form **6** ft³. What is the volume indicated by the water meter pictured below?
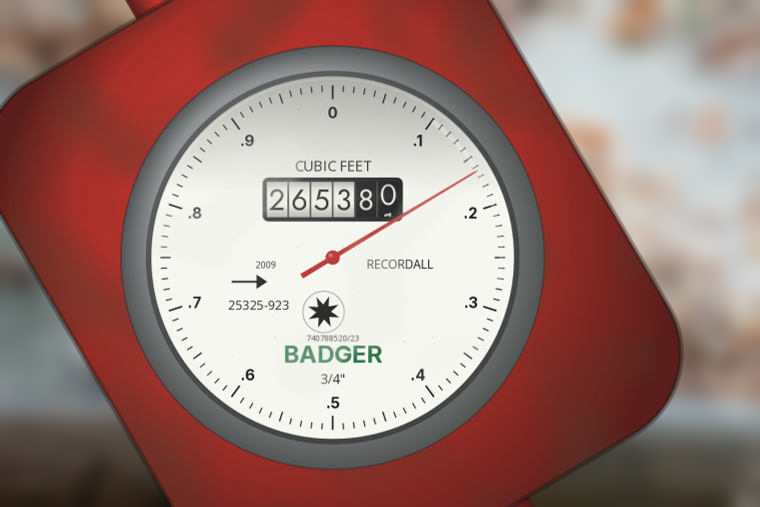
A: **265380.16** ft³
